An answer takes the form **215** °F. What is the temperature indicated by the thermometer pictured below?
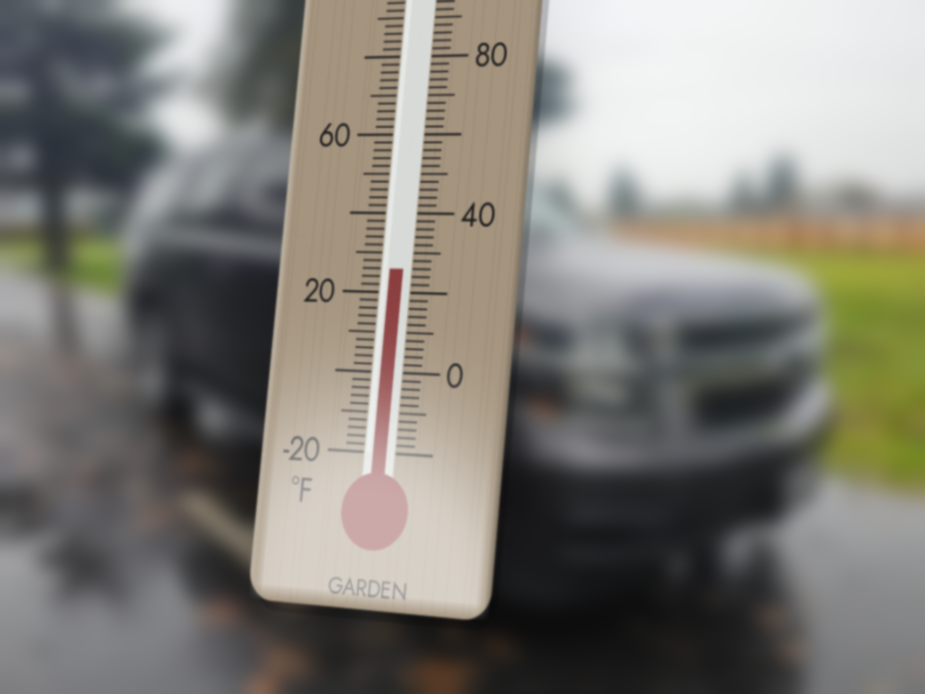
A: **26** °F
